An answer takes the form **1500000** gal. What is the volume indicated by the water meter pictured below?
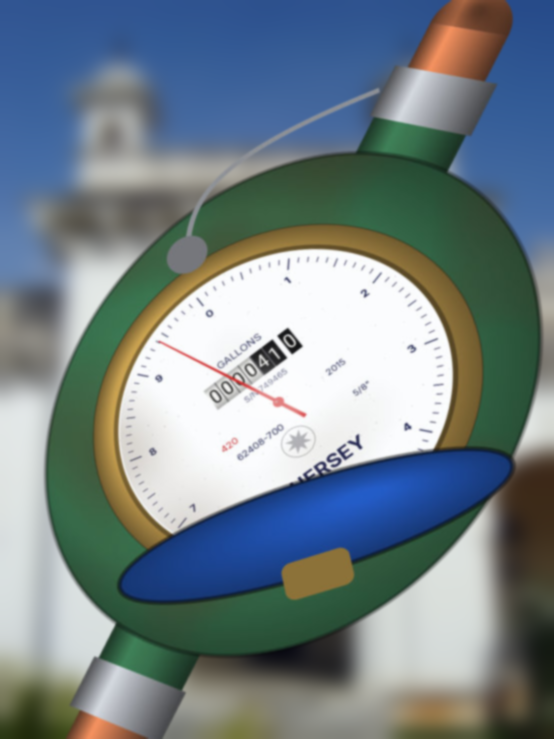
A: **409.4** gal
